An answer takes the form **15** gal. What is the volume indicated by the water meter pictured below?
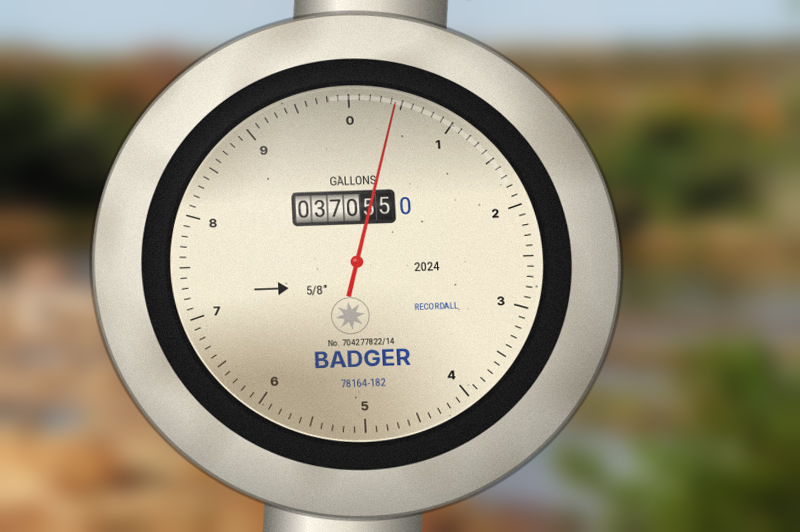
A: **370550.4** gal
